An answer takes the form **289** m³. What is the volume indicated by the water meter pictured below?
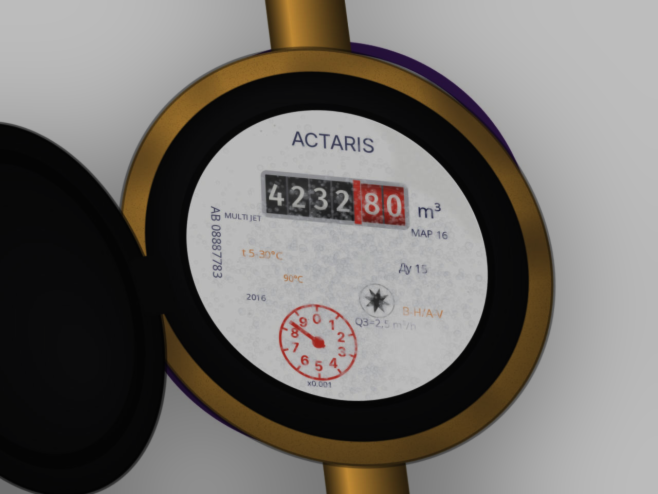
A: **4232.808** m³
